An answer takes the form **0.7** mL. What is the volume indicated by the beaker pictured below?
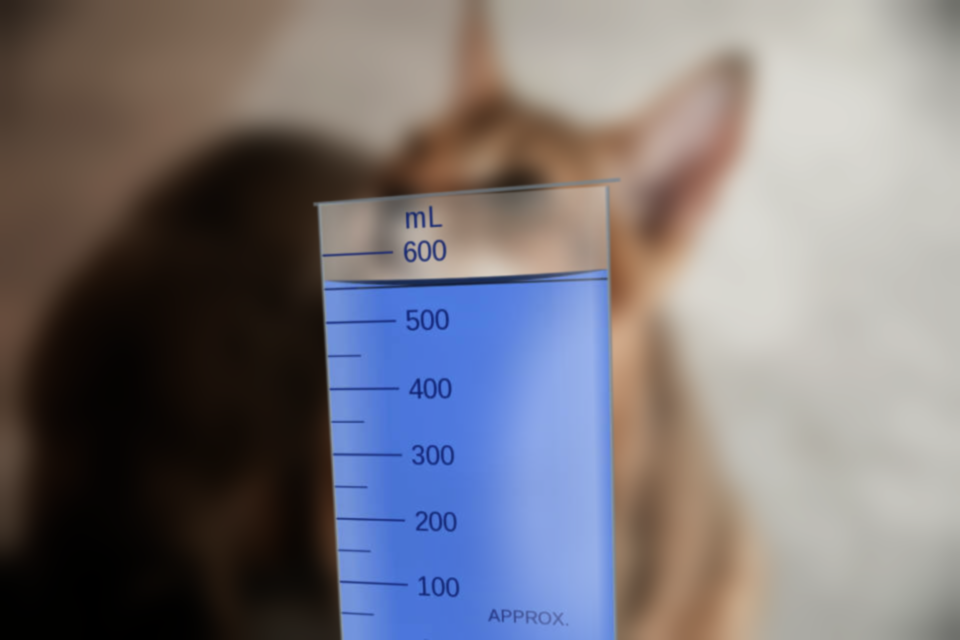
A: **550** mL
